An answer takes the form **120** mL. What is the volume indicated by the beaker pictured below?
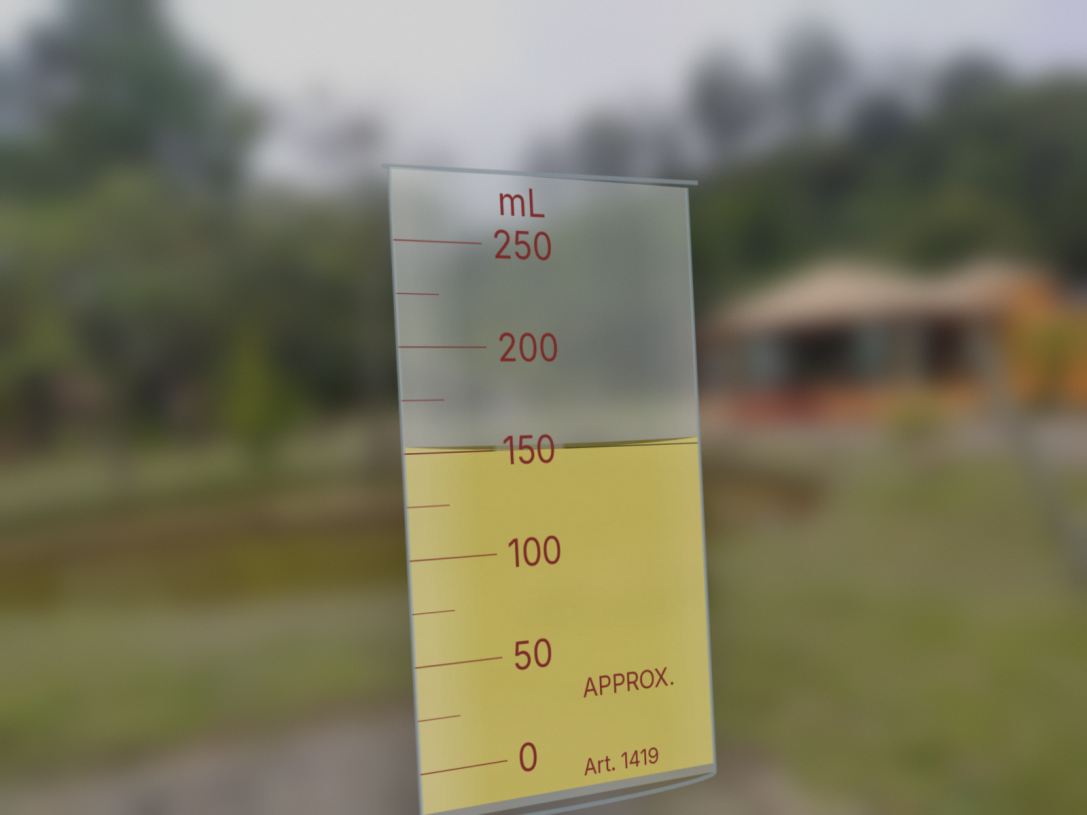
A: **150** mL
